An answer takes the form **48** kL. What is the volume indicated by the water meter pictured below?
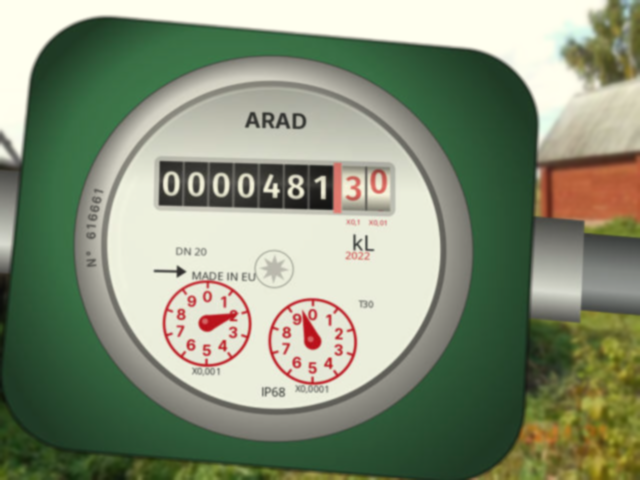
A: **481.3019** kL
